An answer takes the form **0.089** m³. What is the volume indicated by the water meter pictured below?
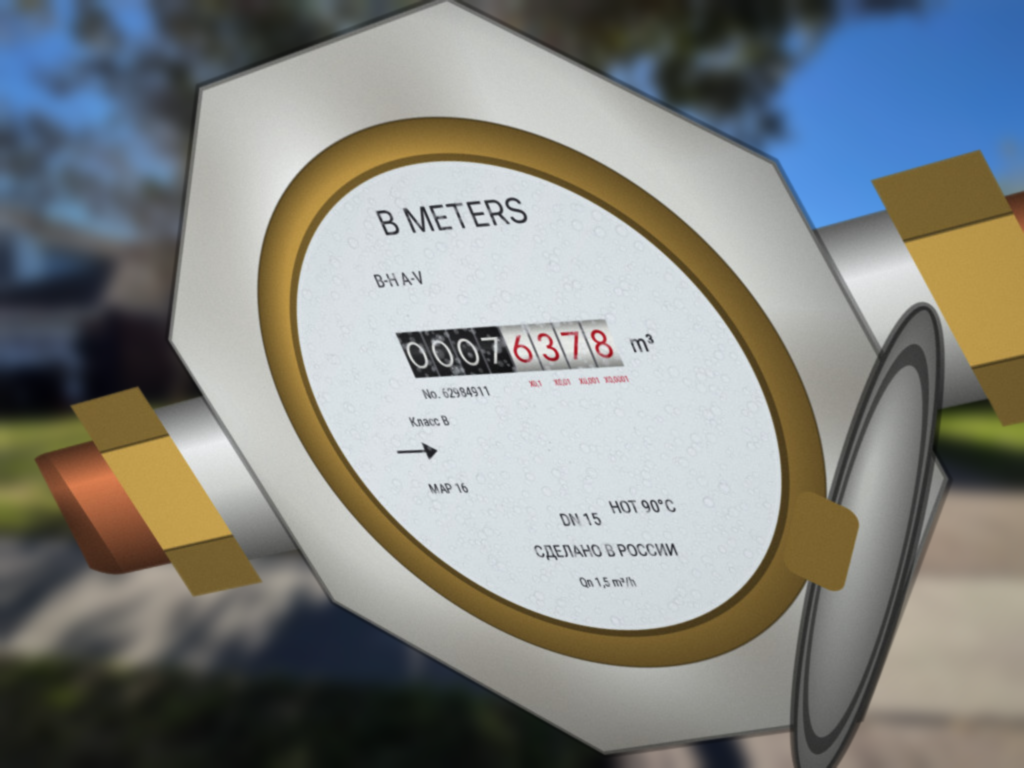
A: **7.6378** m³
